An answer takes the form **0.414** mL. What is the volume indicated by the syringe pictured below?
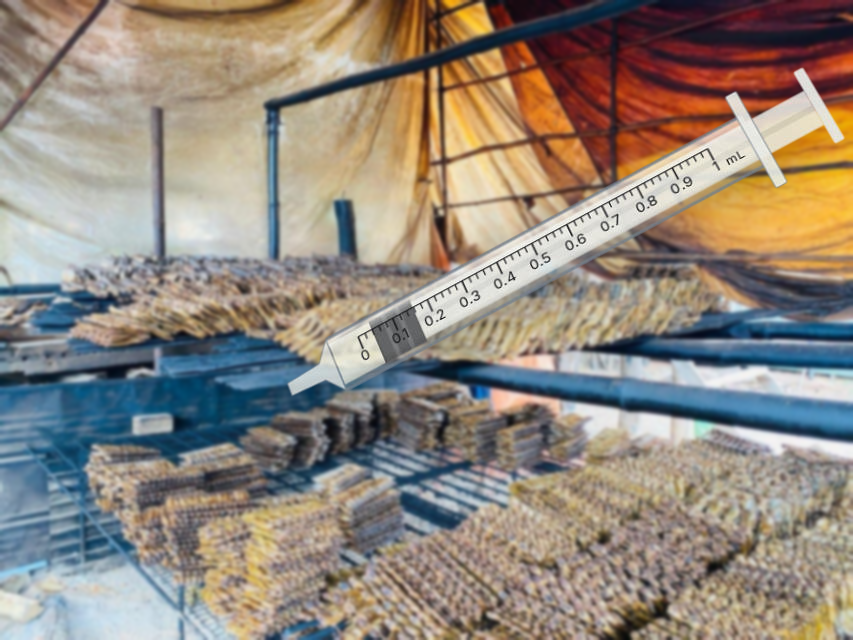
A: **0.04** mL
